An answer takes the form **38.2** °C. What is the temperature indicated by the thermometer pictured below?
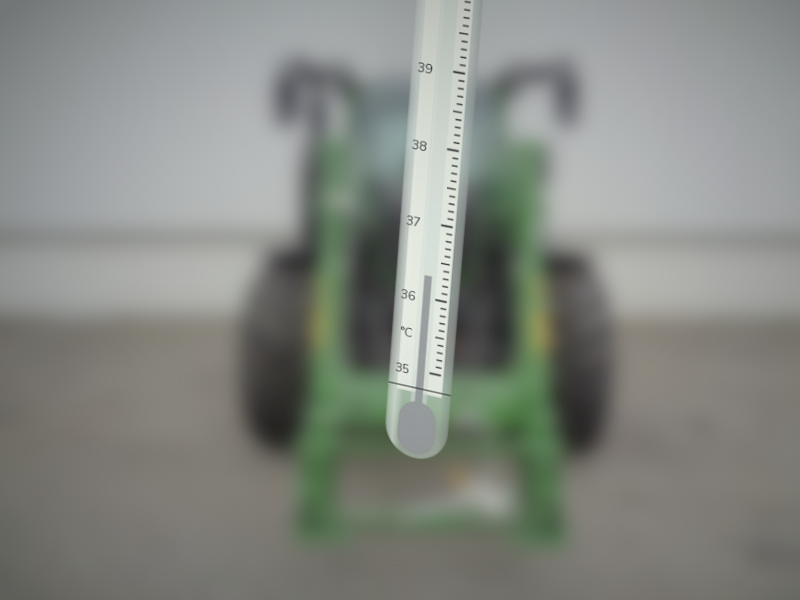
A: **36.3** °C
